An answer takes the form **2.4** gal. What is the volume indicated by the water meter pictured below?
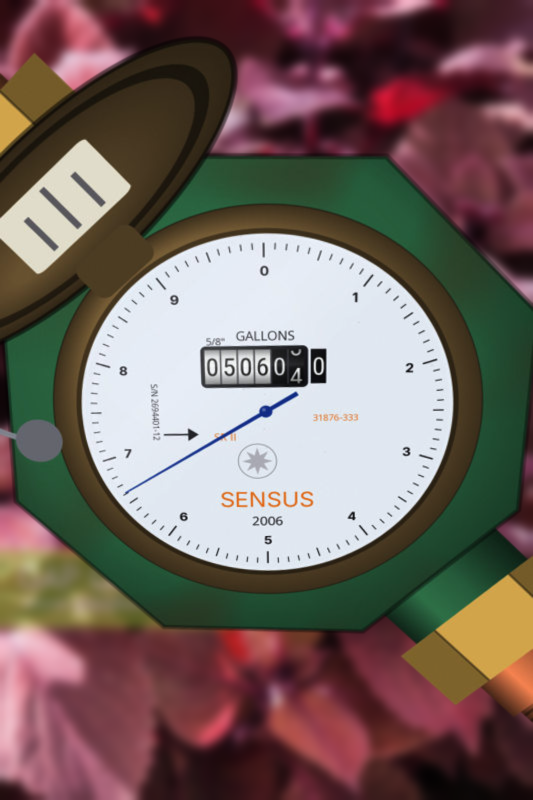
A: **506036.6** gal
